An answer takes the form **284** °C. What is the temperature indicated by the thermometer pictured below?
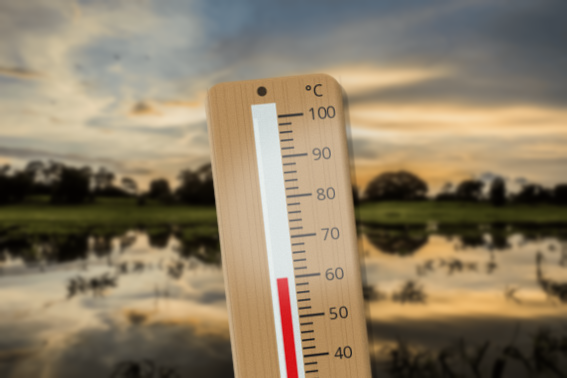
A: **60** °C
